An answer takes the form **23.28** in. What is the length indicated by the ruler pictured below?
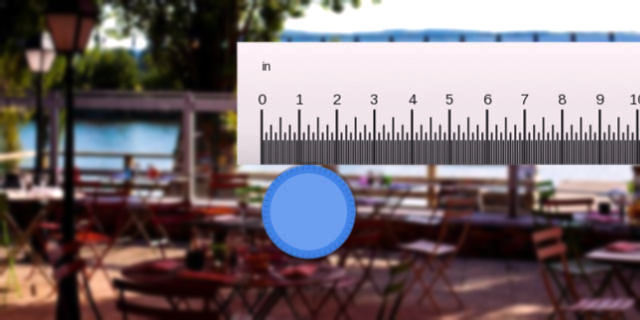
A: **2.5** in
